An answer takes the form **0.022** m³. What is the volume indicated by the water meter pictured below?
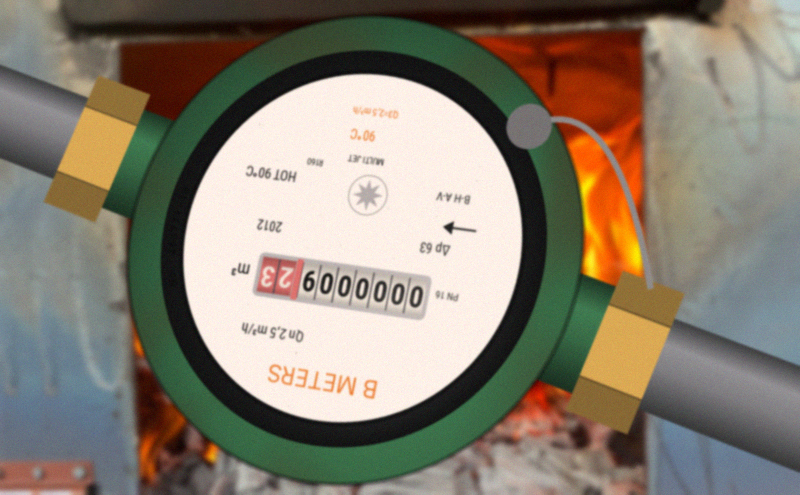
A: **9.23** m³
